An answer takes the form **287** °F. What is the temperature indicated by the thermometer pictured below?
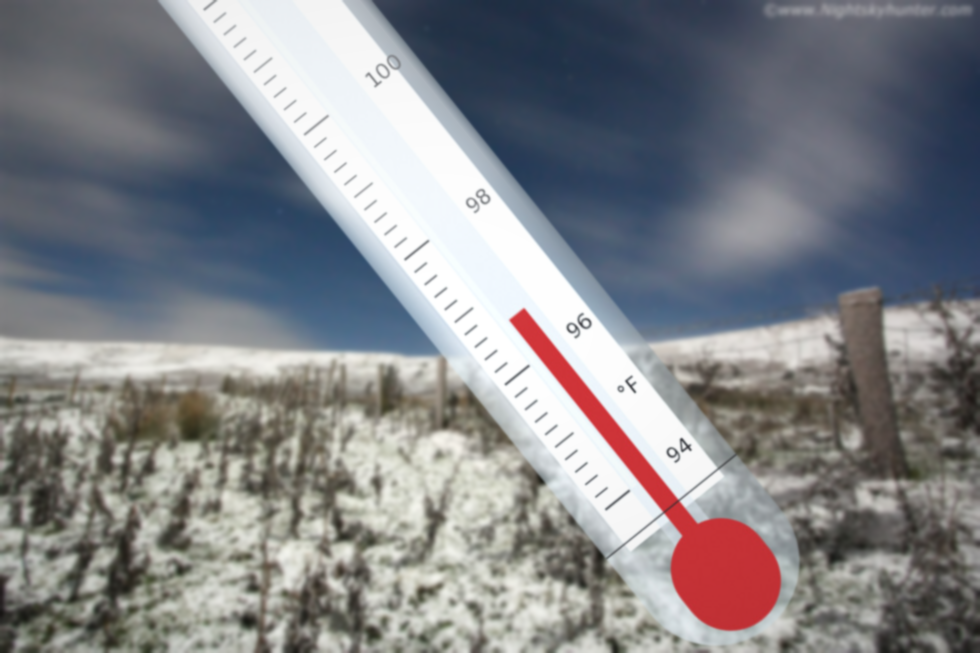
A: **96.6** °F
